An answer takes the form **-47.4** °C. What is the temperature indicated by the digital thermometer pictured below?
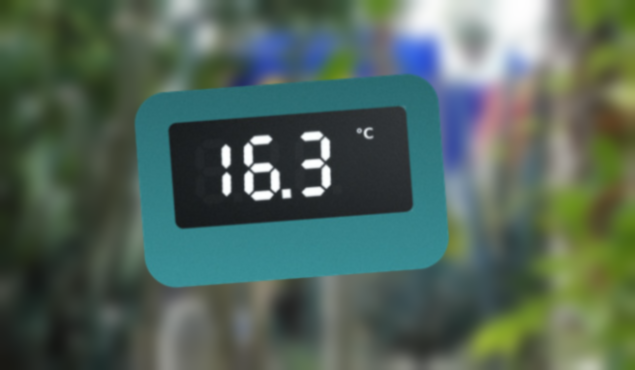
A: **16.3** °C
